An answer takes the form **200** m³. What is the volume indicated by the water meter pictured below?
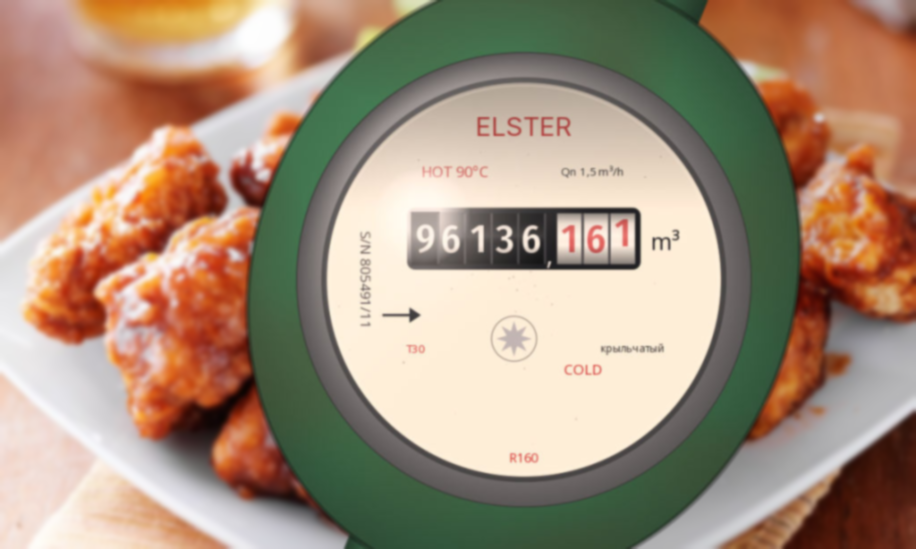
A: **96136.161** m³
